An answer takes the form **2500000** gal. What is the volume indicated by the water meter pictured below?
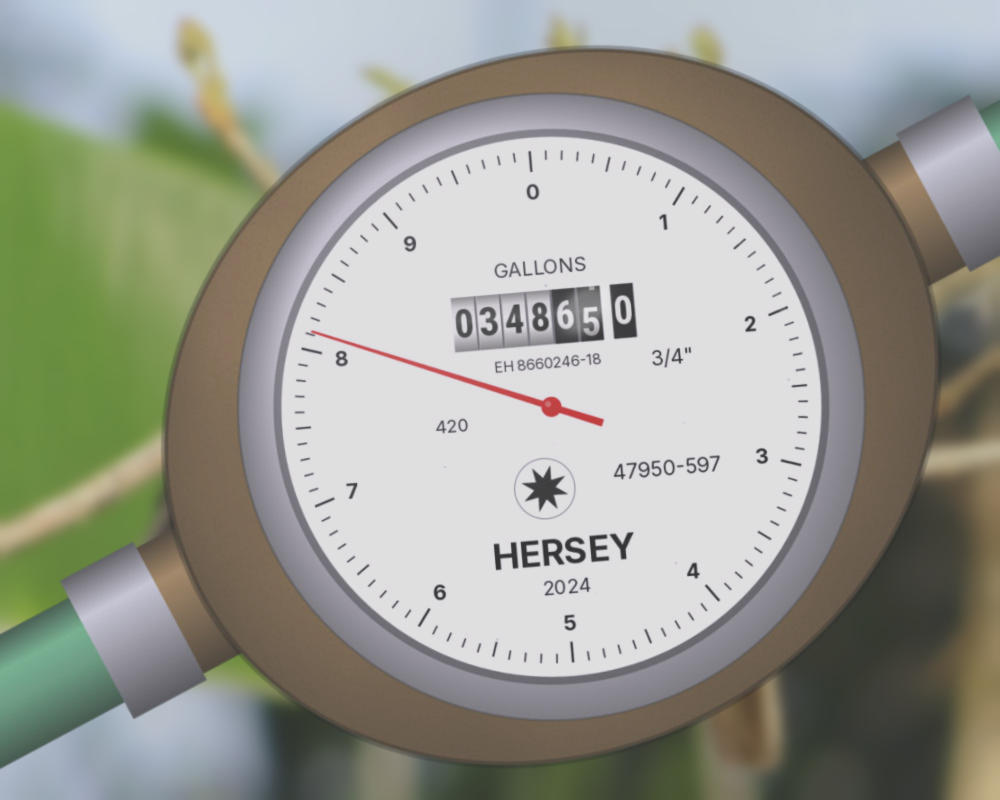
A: **348648.1** gal
